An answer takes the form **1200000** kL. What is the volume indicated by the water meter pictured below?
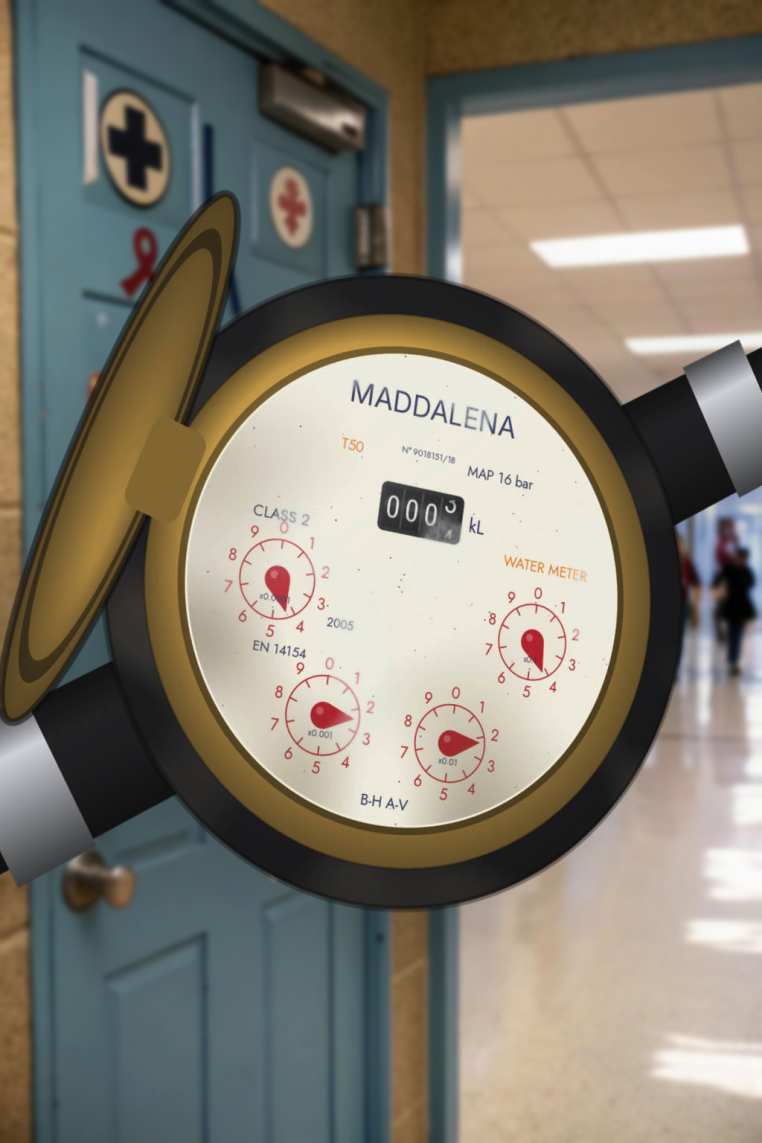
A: **3.4224** kL
